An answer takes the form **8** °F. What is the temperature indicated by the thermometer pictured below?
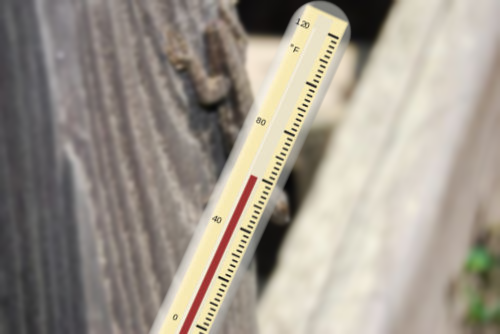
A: **60** °F
